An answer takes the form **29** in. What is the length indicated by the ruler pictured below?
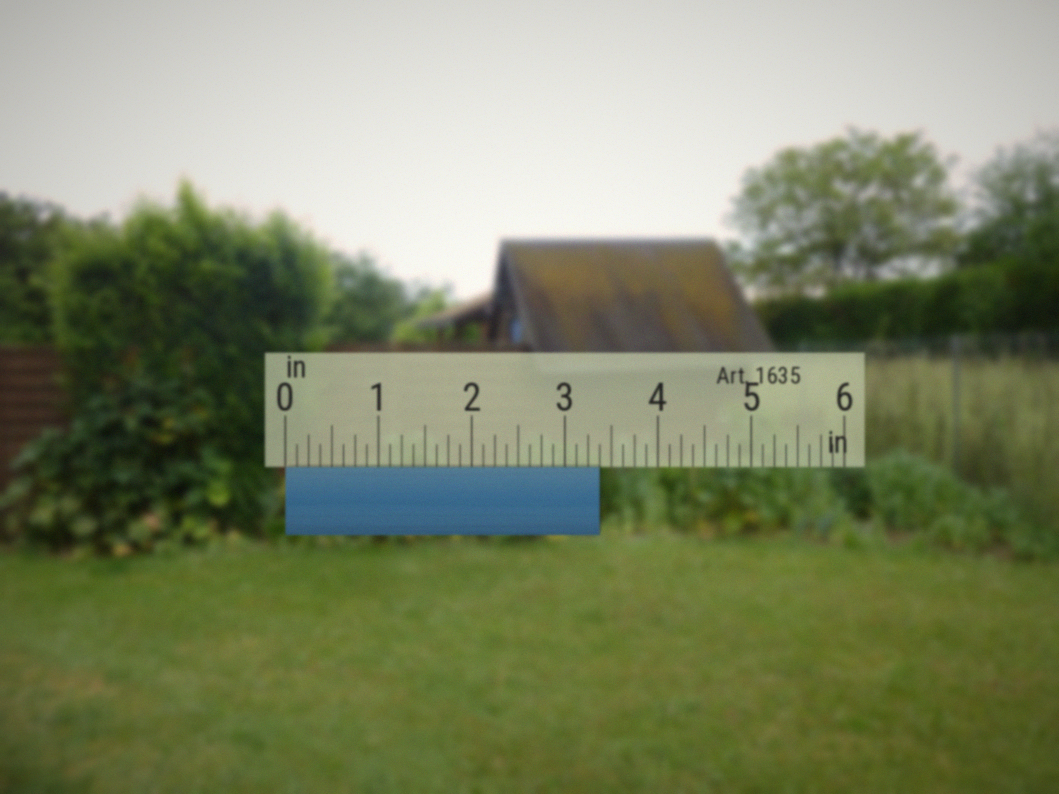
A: **3.375** in
